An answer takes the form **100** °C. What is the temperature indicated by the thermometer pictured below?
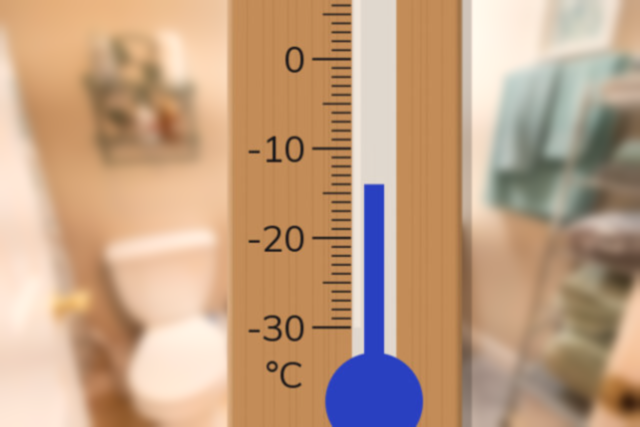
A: **-14** °C
